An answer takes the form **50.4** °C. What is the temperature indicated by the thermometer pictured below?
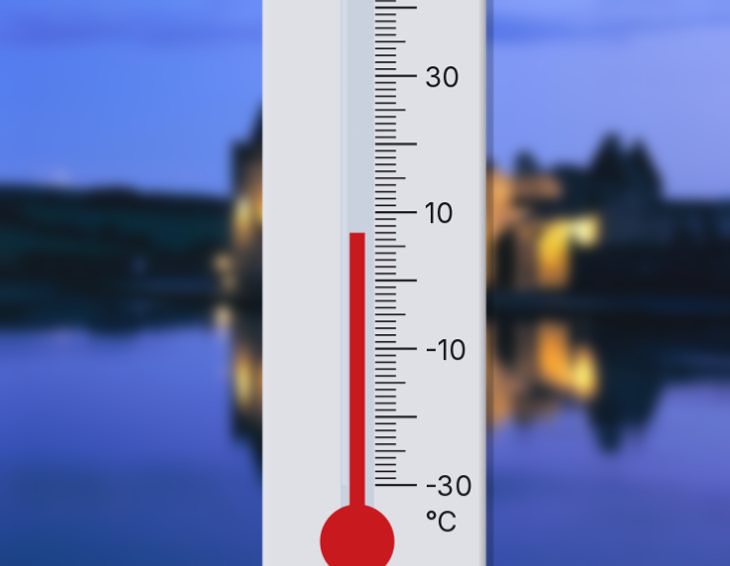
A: **7** °C
